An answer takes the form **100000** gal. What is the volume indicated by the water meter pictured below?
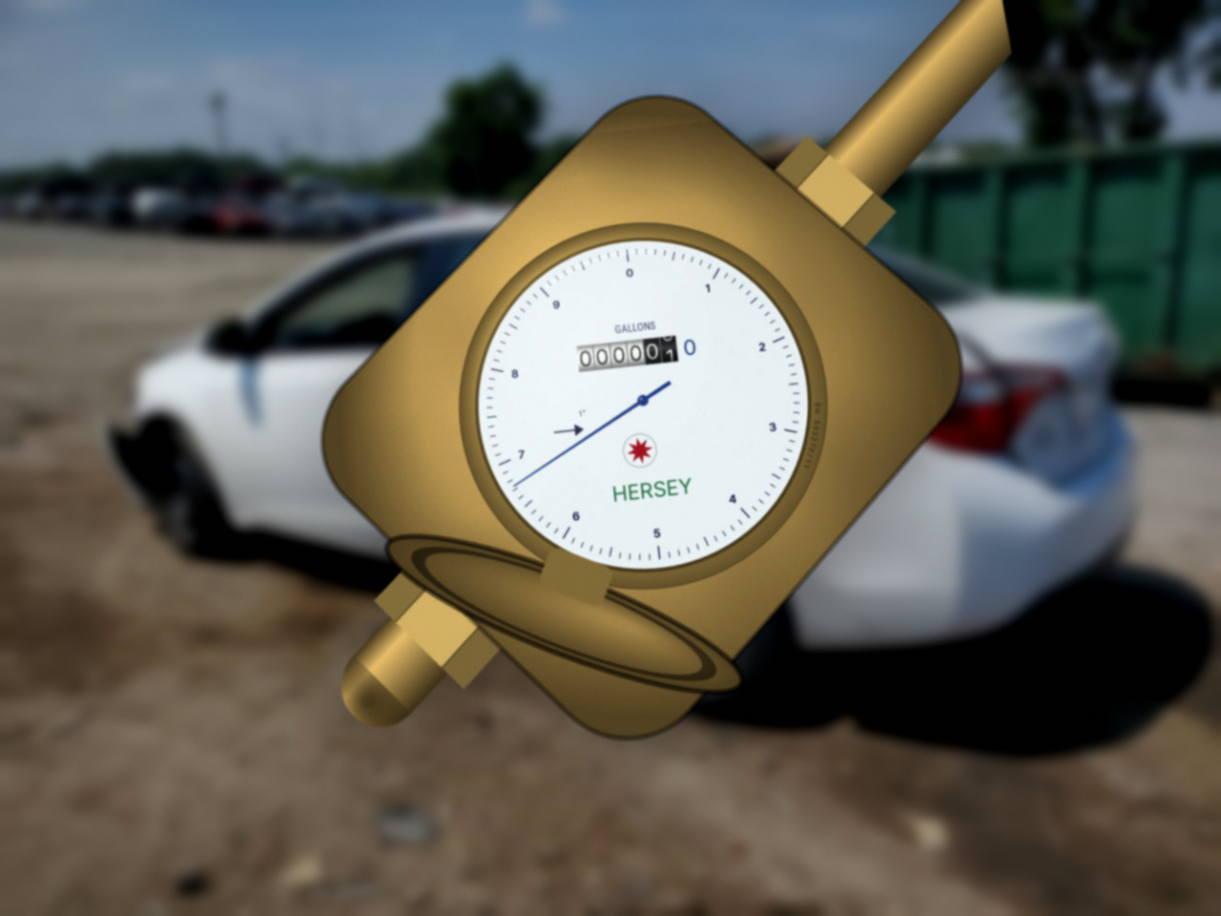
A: **6.7** gal
